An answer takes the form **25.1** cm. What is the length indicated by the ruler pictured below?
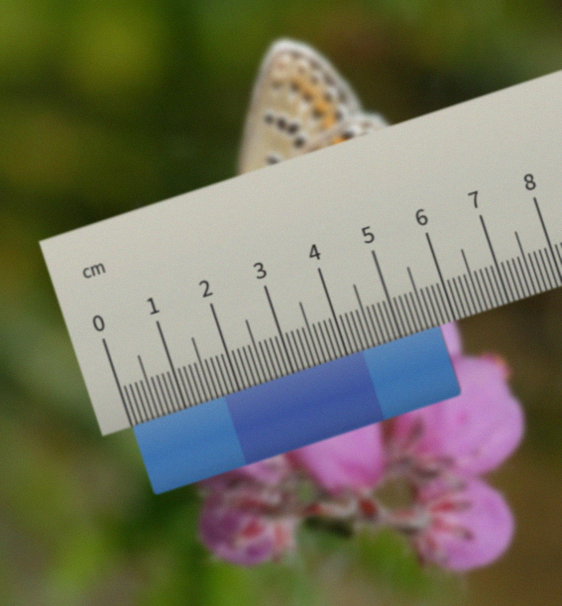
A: **5.7** cm
